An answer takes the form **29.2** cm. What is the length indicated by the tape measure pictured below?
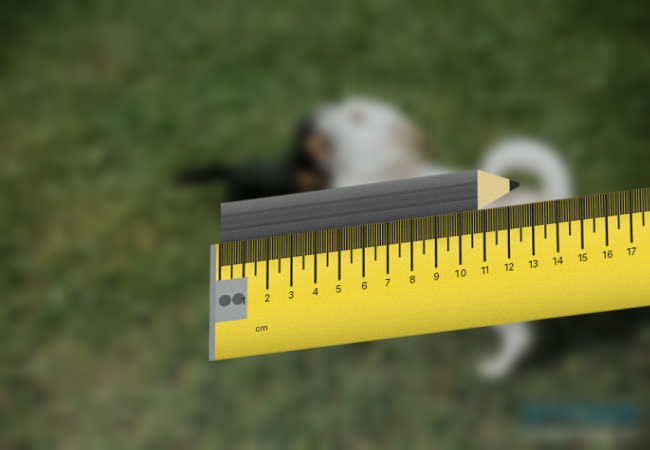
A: **12.5** cm
